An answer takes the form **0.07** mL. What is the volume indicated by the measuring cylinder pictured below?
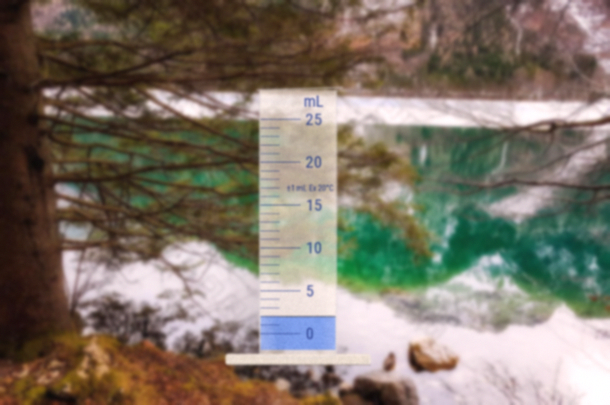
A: **2** mL
